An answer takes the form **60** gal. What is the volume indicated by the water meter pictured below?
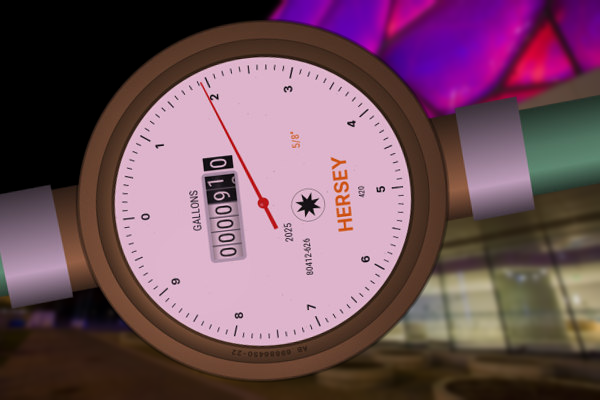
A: **911.9** gal
